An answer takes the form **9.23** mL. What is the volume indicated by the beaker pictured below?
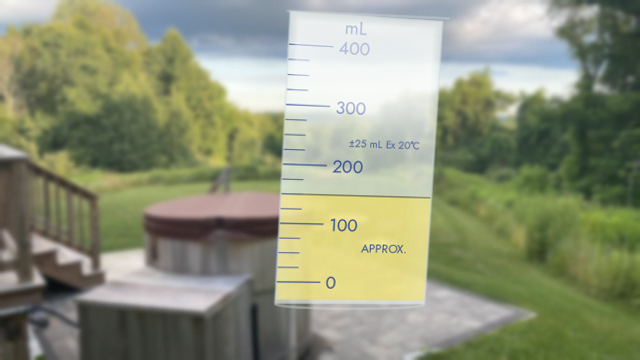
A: **150** mL
